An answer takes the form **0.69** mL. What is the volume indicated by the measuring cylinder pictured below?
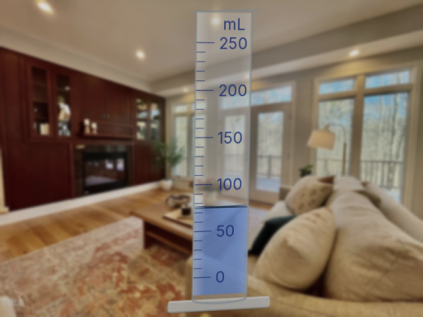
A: **75** mL
